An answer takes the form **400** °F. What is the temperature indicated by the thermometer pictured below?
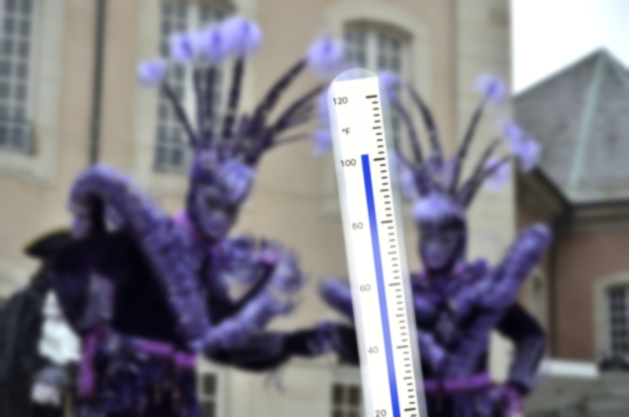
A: **102** °F
